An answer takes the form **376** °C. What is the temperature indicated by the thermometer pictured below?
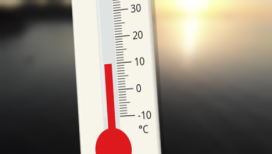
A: **10** °C
